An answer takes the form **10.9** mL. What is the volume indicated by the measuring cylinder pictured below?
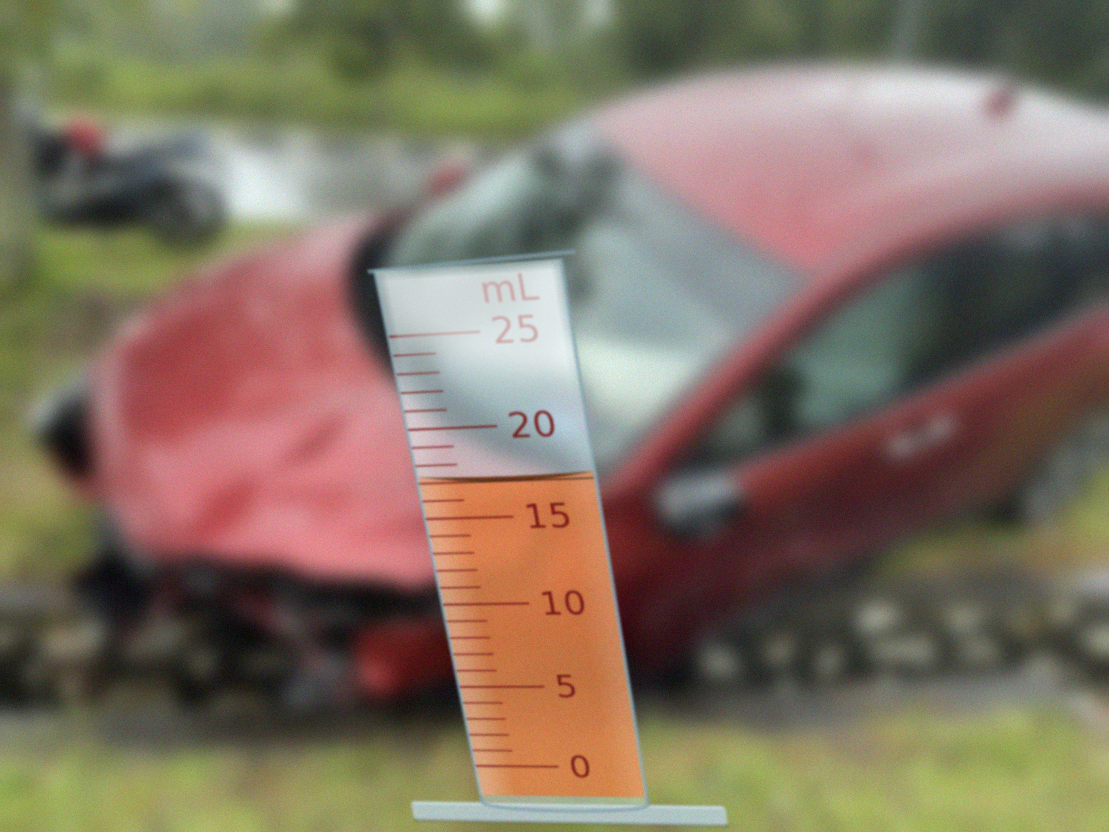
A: **17** mL
